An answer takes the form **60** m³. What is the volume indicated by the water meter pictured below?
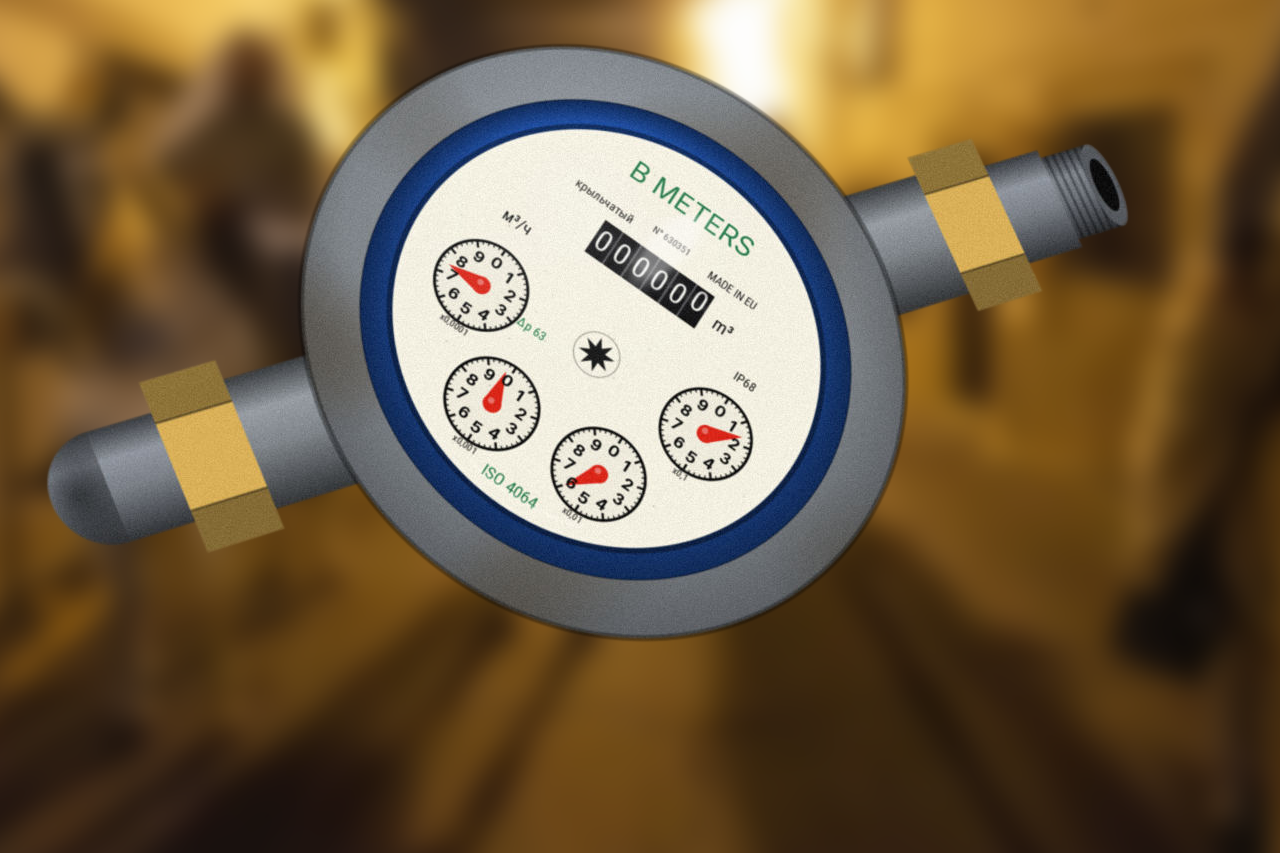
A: **0.1597** m³
